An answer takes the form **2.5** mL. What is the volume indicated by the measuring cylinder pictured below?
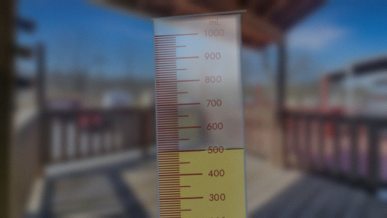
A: **500** mL
